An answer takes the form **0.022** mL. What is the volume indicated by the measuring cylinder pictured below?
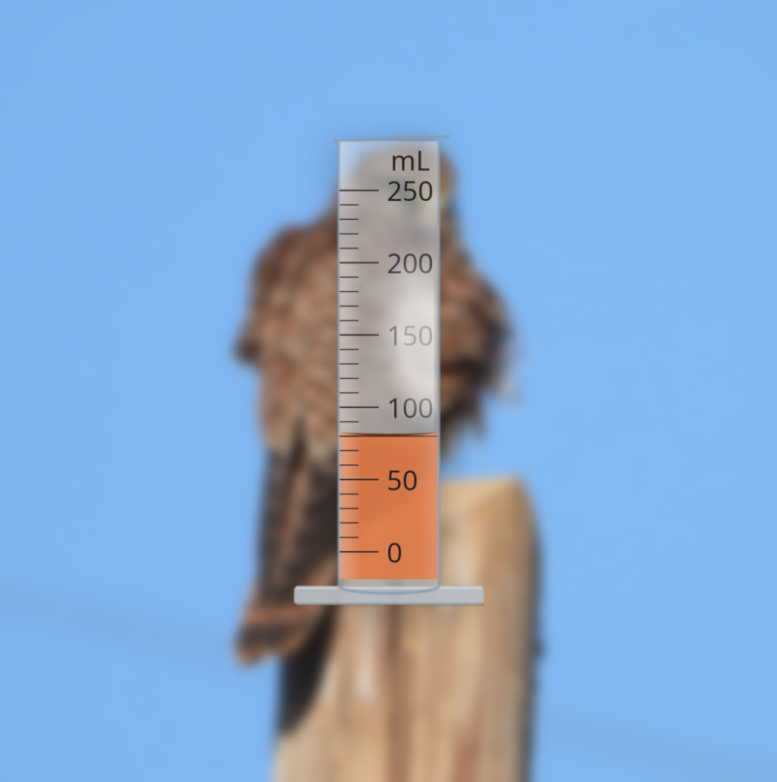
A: **80** mL
